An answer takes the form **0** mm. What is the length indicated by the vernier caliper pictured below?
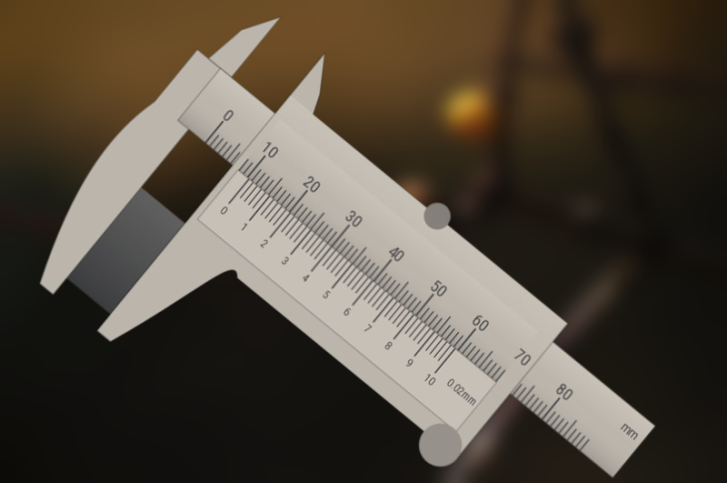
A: **10.4** mm
